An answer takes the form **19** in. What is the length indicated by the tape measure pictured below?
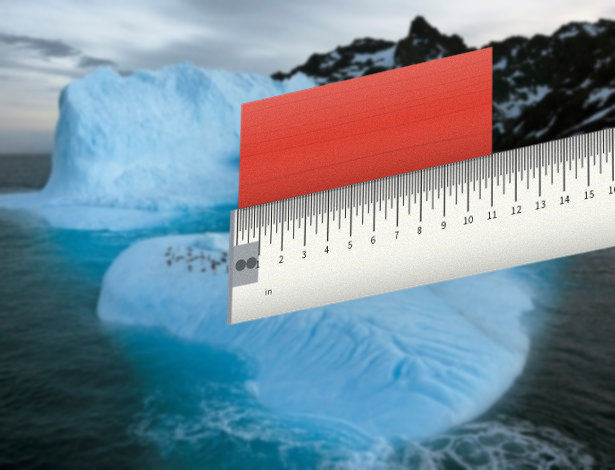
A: **11** in
